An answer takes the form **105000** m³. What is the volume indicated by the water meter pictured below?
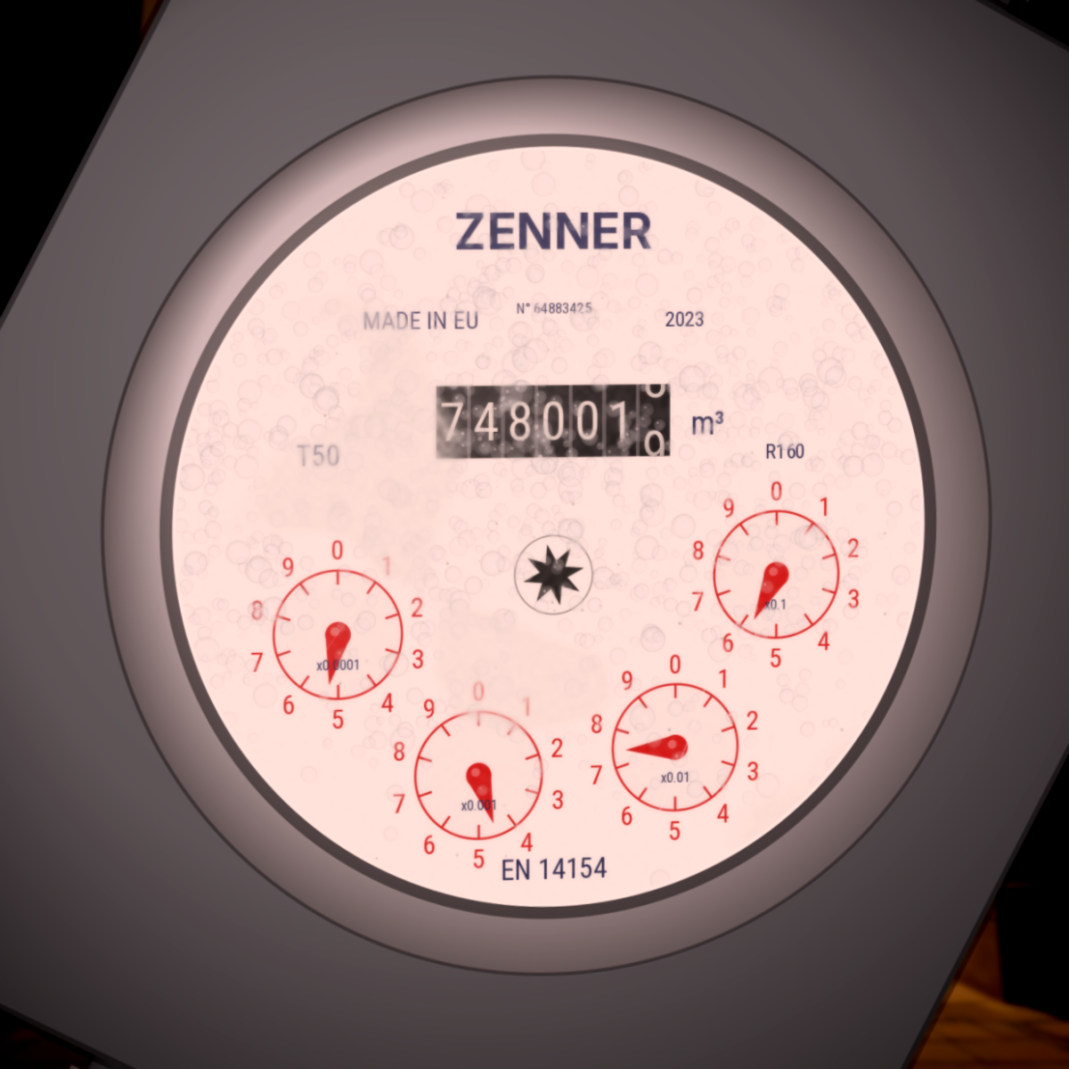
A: **7480018.5745** m³
